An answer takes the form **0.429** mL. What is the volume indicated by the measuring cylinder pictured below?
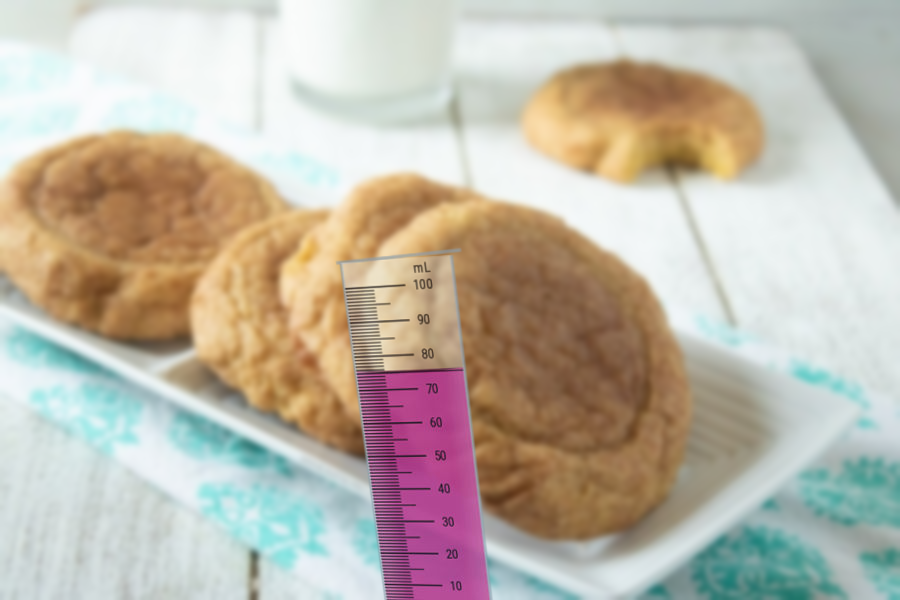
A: **75** mL
